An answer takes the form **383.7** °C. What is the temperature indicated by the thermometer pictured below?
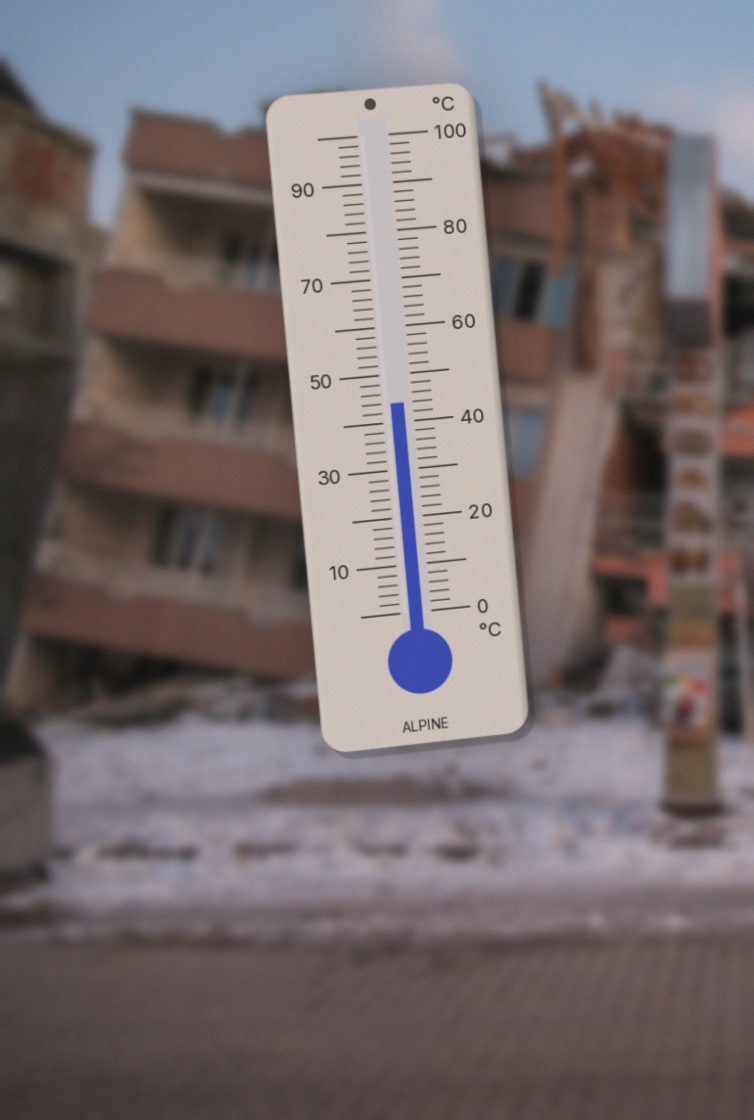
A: **44** °C
